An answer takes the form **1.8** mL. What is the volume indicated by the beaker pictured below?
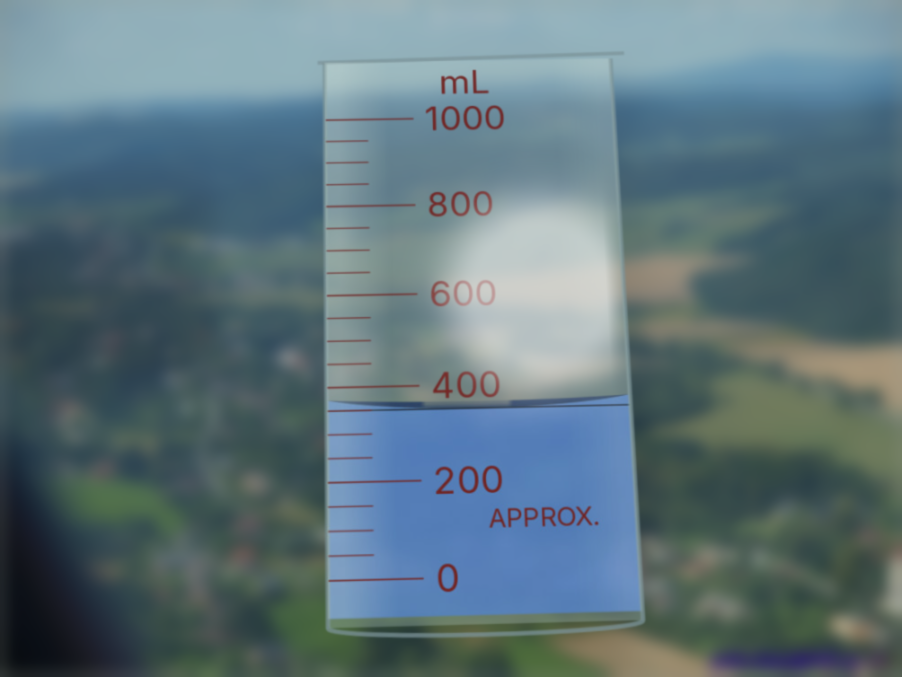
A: **350** mL
